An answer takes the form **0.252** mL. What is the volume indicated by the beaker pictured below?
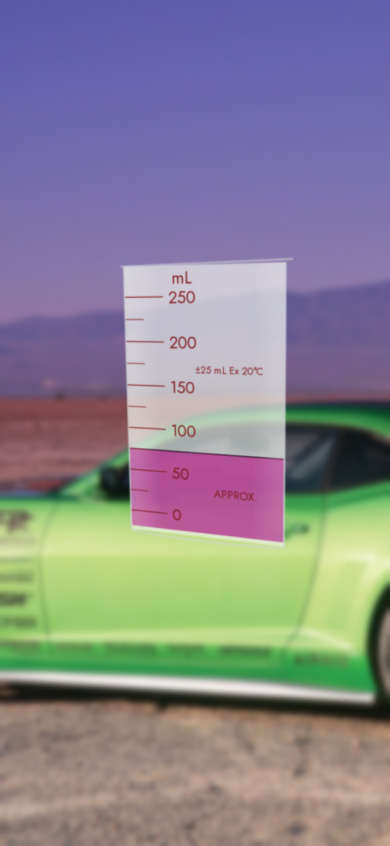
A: **75** mL
